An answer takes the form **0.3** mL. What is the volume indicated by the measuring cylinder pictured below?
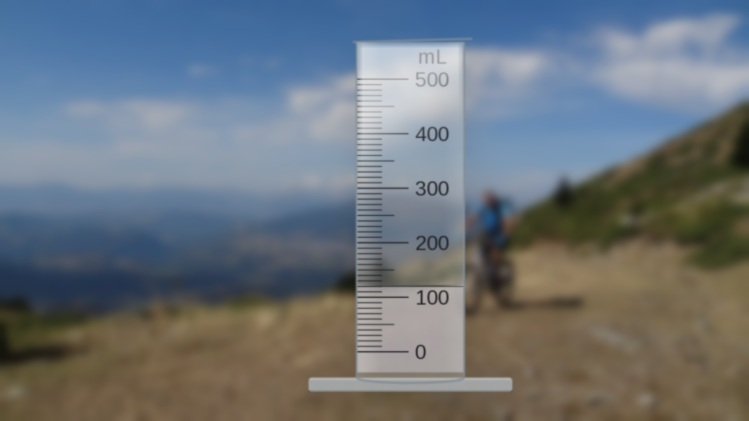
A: **120** mL
